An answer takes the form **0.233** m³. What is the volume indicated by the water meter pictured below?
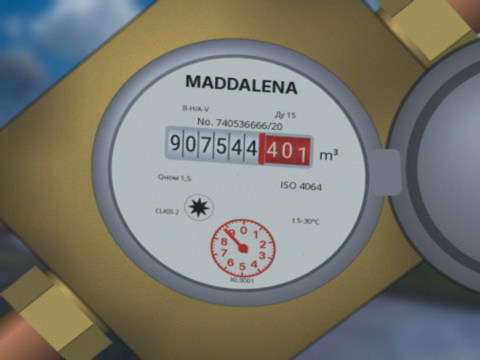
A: **907544.4008** m³
